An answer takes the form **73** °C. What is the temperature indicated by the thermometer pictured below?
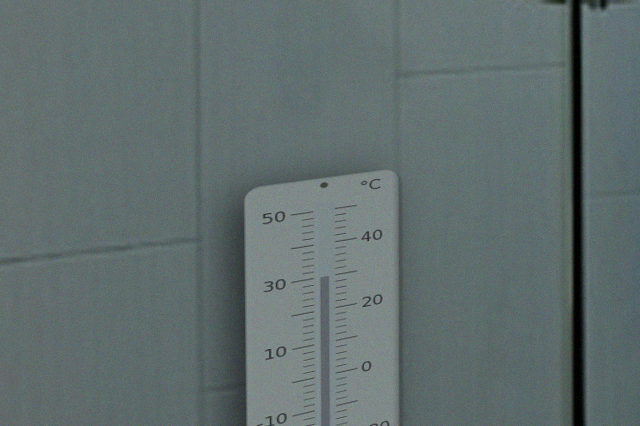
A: **30** °C
